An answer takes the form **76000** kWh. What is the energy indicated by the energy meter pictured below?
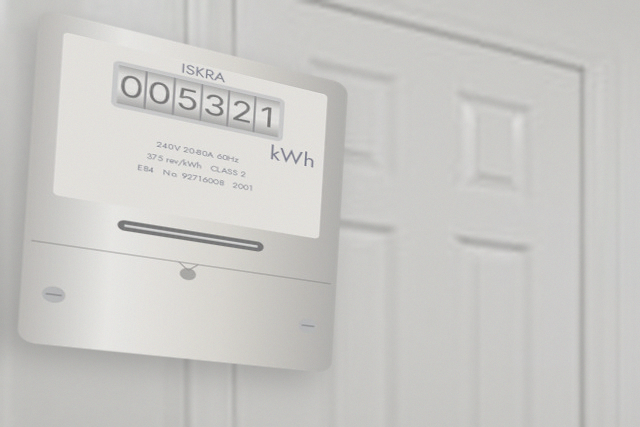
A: **5321** kWh
